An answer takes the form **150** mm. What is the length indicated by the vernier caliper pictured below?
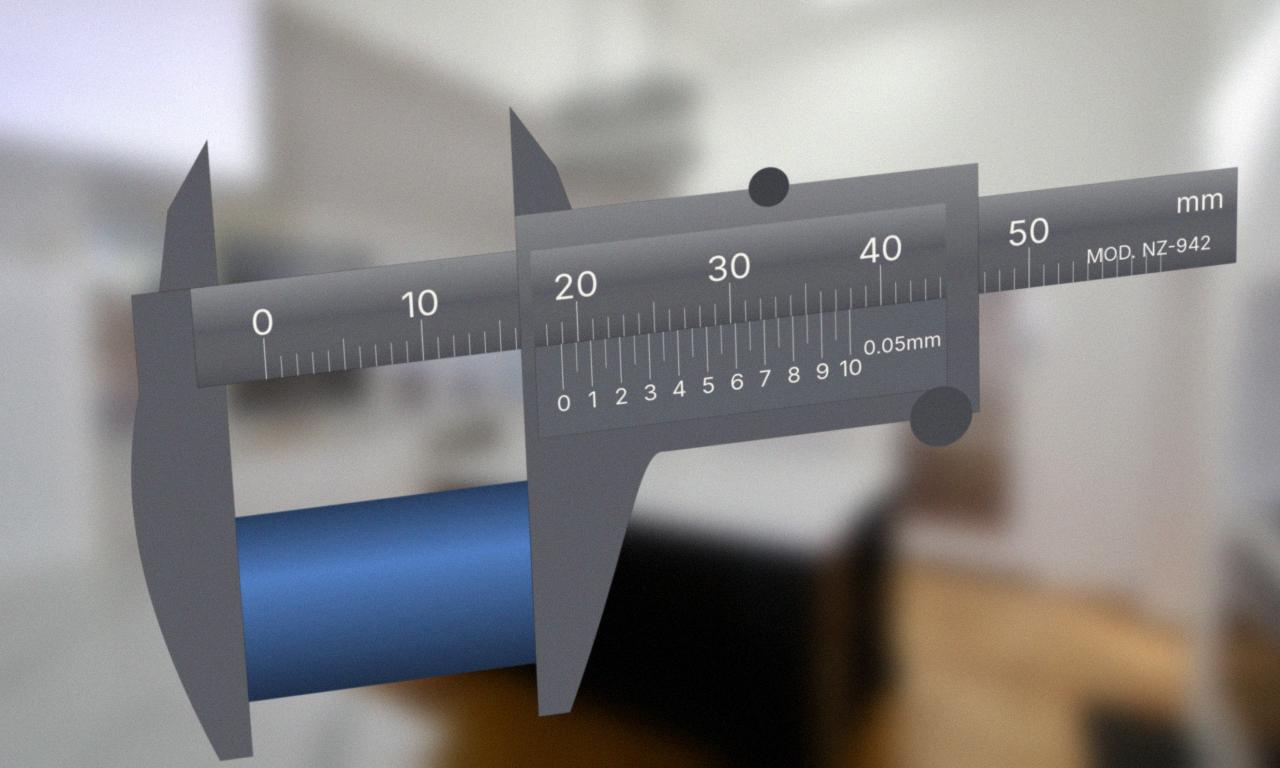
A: **18.9** mm
